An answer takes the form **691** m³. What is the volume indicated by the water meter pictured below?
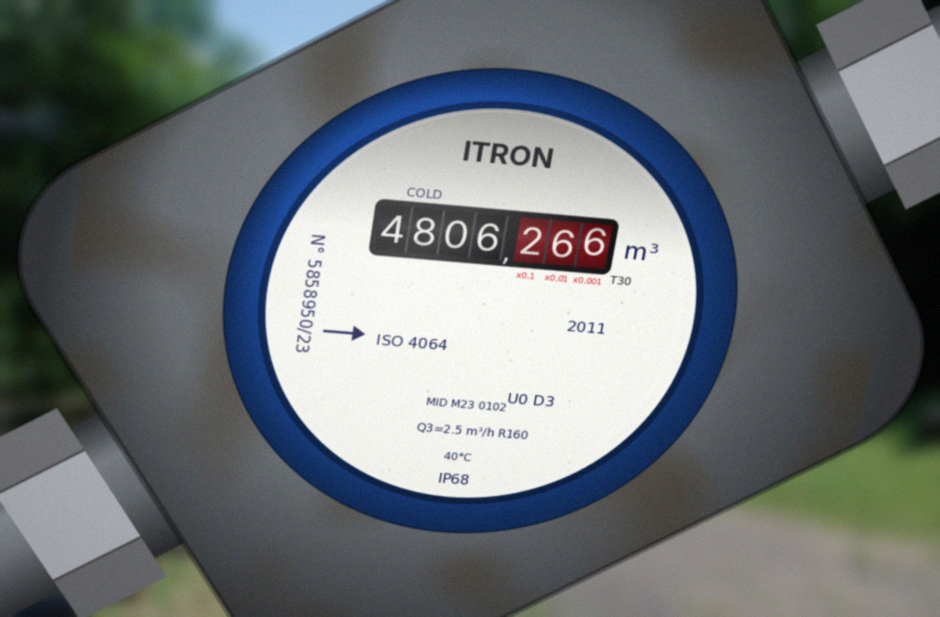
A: **4806.266** m³
